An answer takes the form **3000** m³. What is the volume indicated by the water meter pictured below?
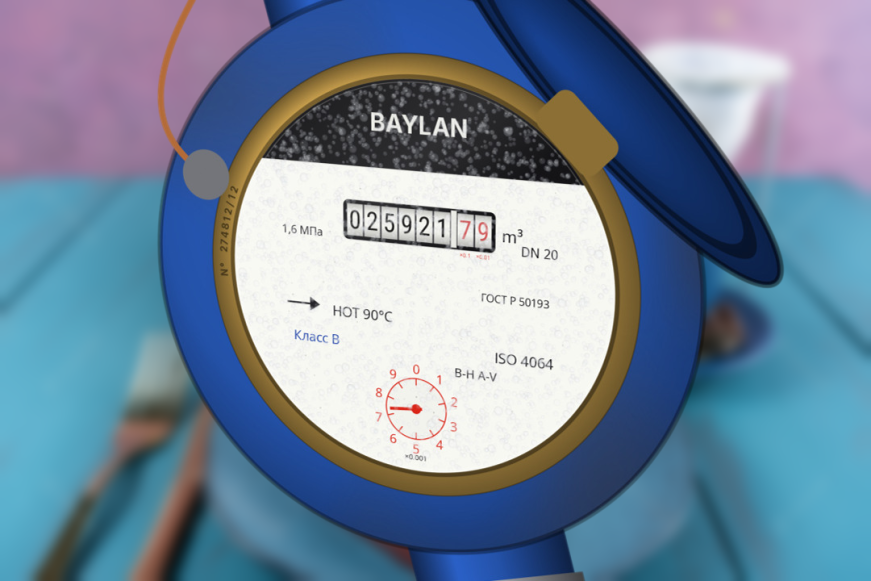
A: **25921.797** m³
